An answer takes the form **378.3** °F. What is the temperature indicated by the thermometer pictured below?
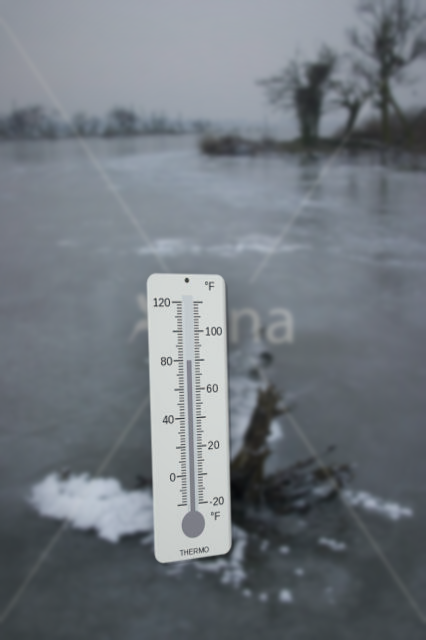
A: **80** °F
